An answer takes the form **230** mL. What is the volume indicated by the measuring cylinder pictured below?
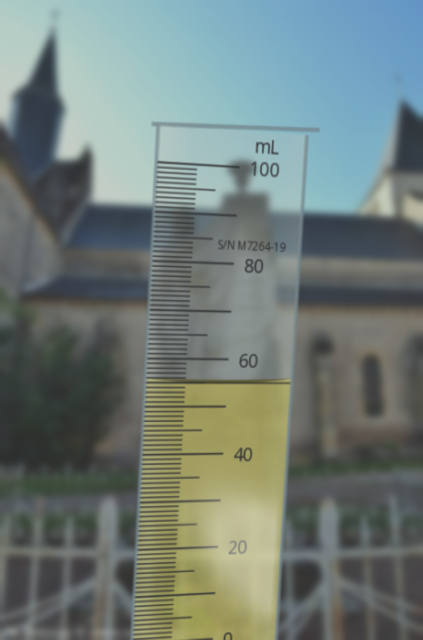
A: **55** mL
